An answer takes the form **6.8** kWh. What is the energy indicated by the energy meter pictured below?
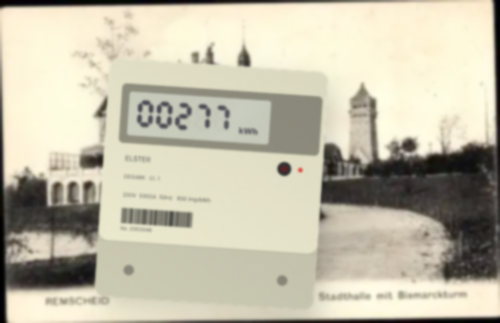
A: **277** kWh
